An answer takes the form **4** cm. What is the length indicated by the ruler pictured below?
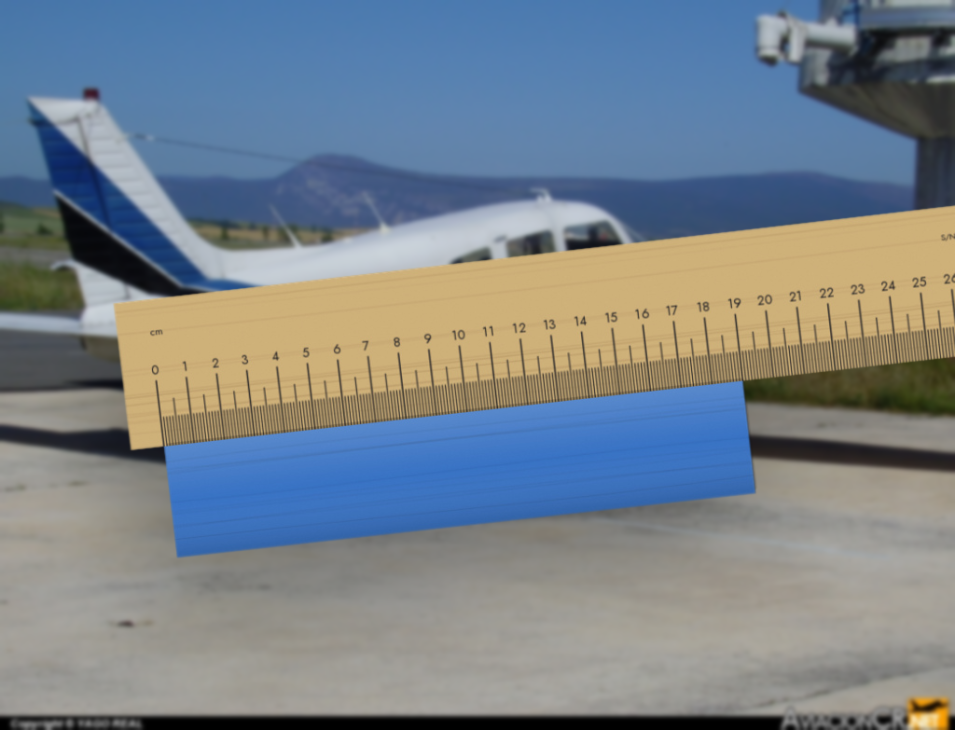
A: **19** cm
